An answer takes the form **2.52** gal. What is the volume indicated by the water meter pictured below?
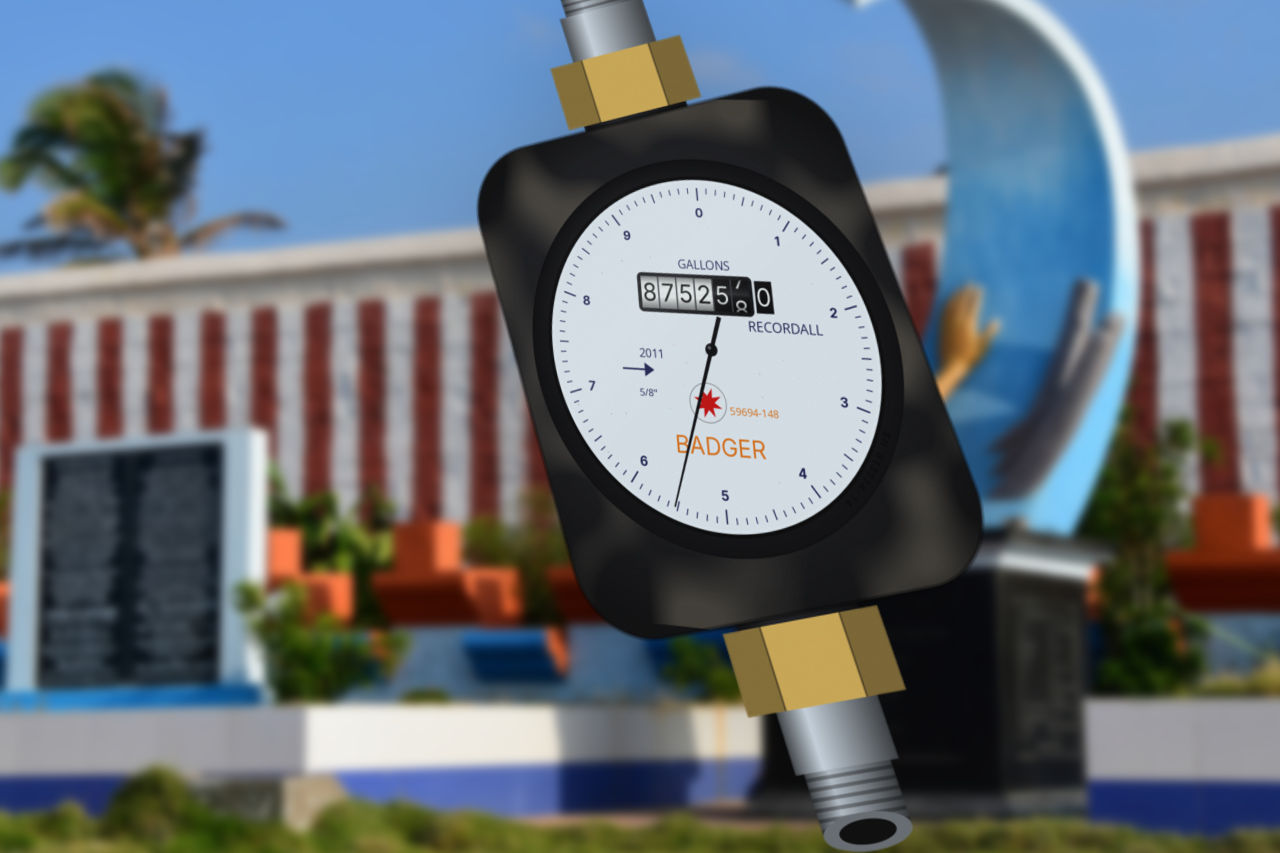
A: **8752575.5** gal
